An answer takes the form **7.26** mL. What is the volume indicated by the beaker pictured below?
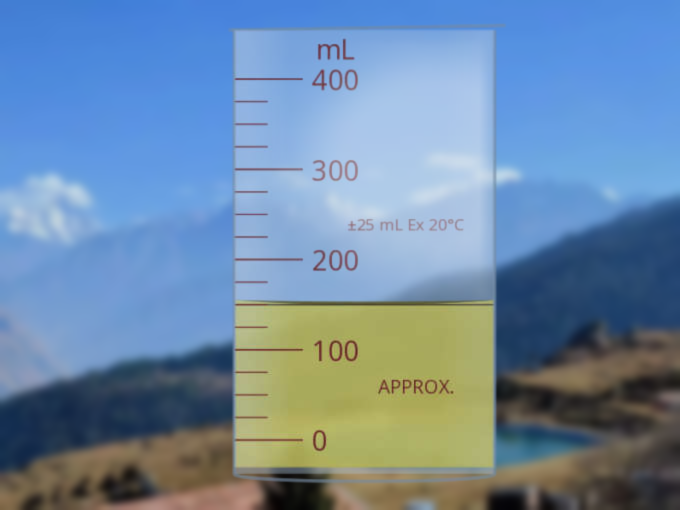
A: **150** mL
